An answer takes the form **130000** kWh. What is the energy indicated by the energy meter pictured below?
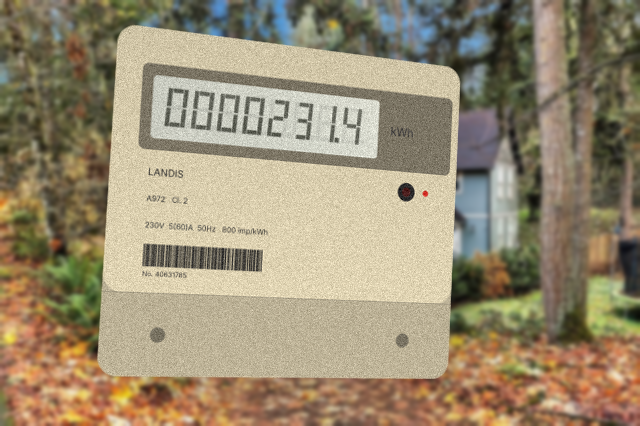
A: **231.4** kWh
